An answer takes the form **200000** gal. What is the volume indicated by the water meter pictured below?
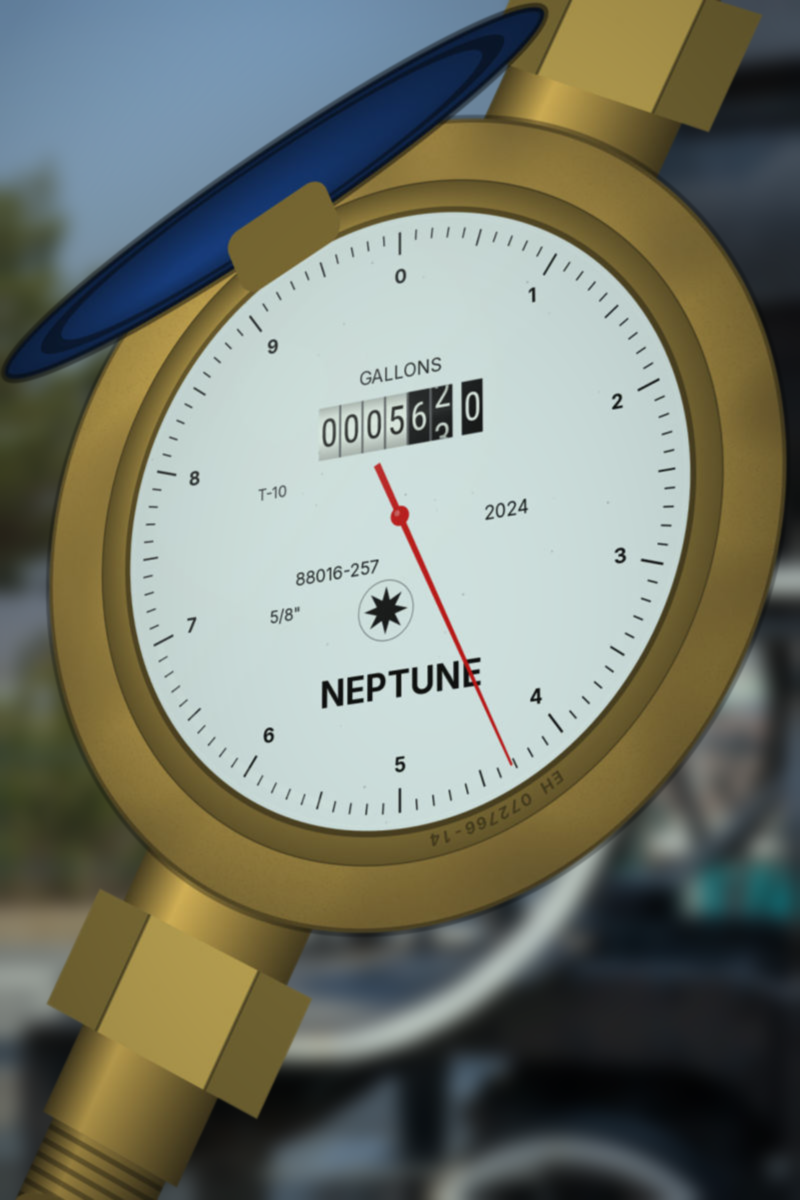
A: **5624.3** gal
